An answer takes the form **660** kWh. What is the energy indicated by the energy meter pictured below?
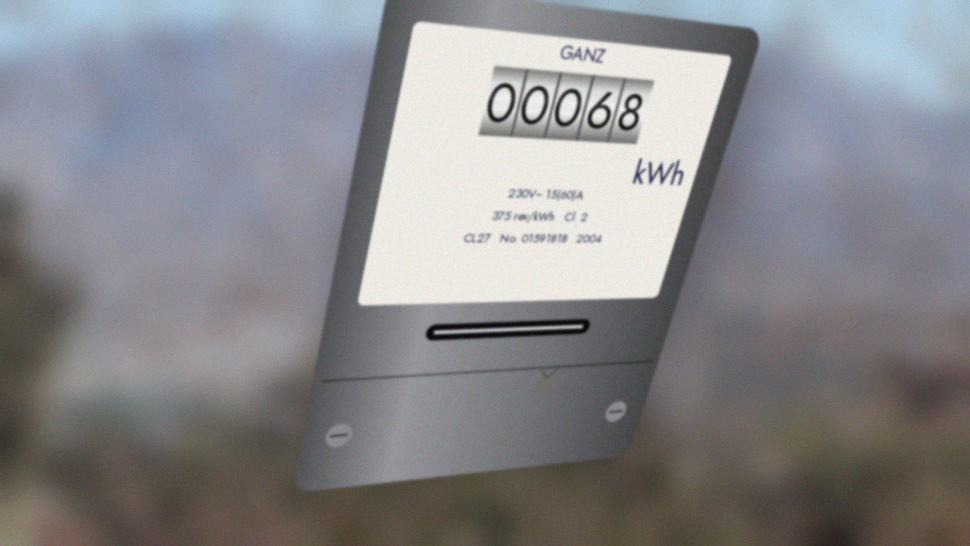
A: **68** kWh
